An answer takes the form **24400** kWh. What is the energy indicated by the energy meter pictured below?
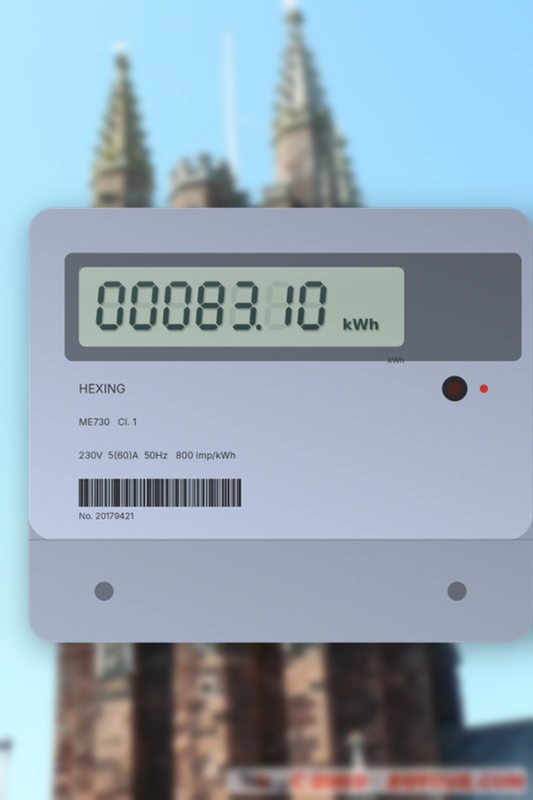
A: **83.10** kWh
